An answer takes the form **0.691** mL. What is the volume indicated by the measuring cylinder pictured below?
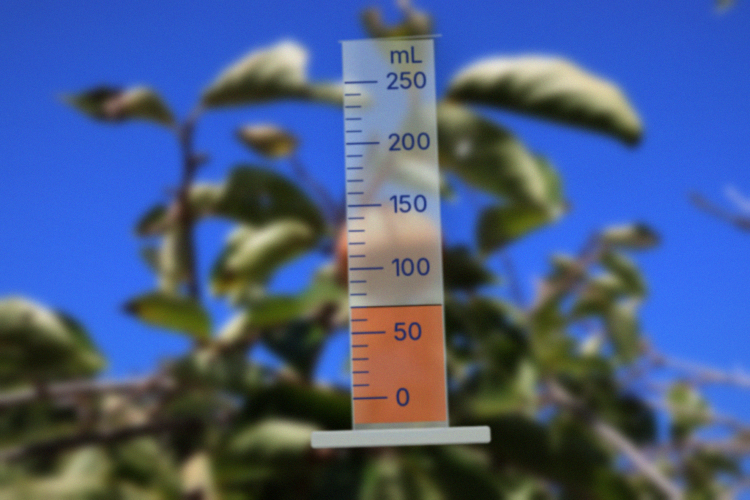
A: **70** mL
